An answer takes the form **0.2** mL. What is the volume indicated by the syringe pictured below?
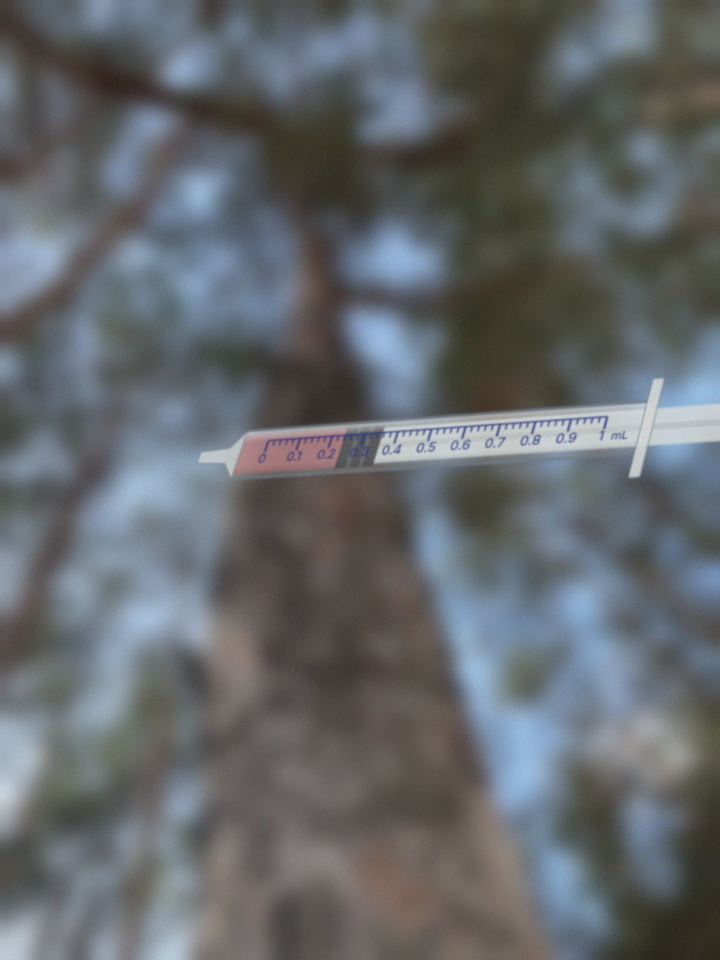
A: **0.24** mL
